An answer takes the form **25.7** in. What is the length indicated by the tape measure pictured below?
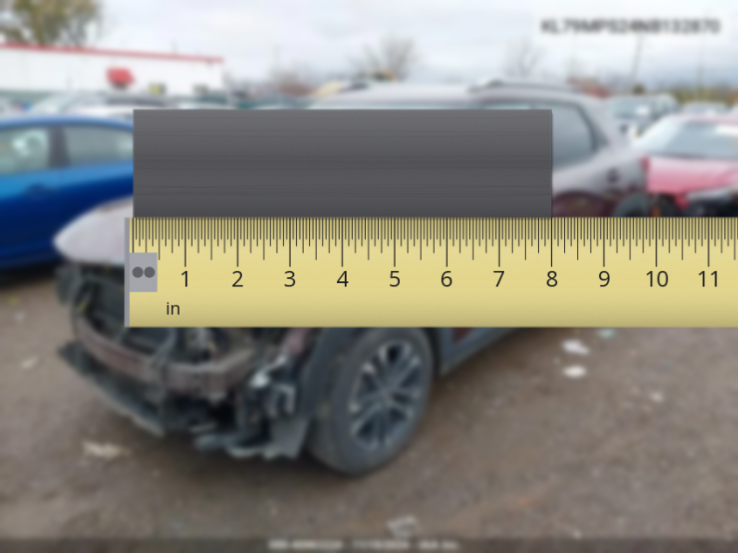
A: **8** in
